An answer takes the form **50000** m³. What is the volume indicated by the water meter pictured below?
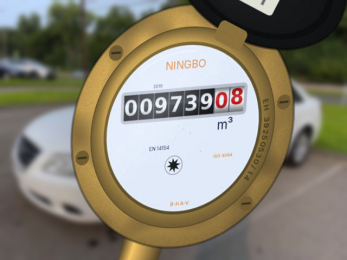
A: **9739.08** m³
